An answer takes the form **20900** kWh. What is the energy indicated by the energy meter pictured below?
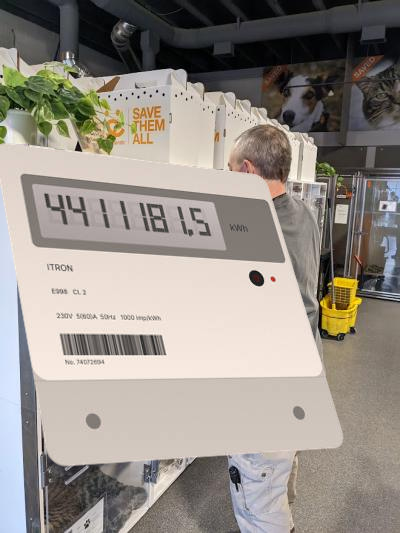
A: **4411181.5** kWh
